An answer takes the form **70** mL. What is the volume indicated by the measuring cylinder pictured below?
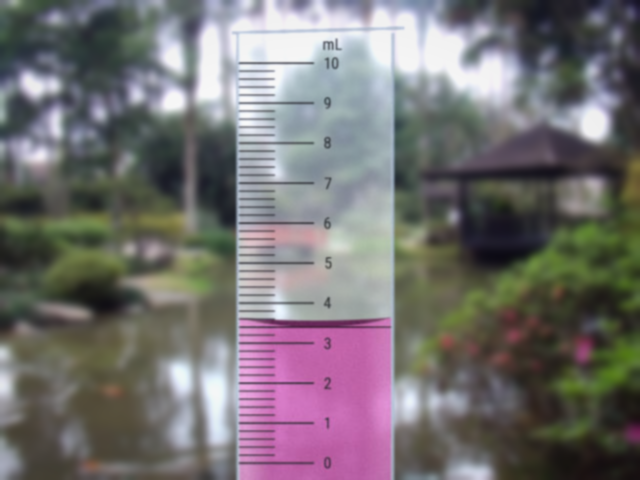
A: **3.4** mL
